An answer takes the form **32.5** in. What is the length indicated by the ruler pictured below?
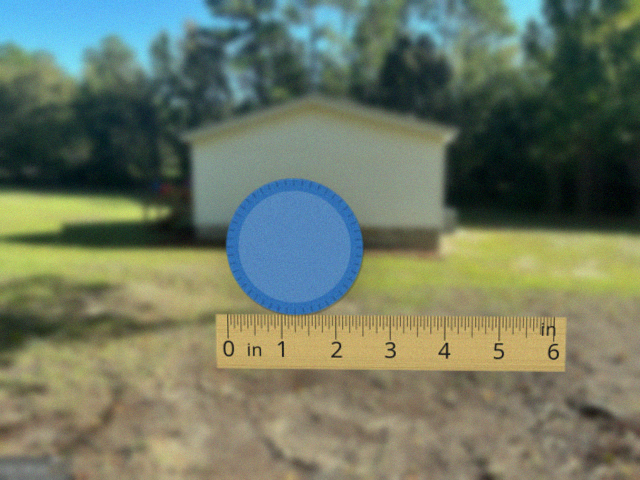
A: **2.5** in
